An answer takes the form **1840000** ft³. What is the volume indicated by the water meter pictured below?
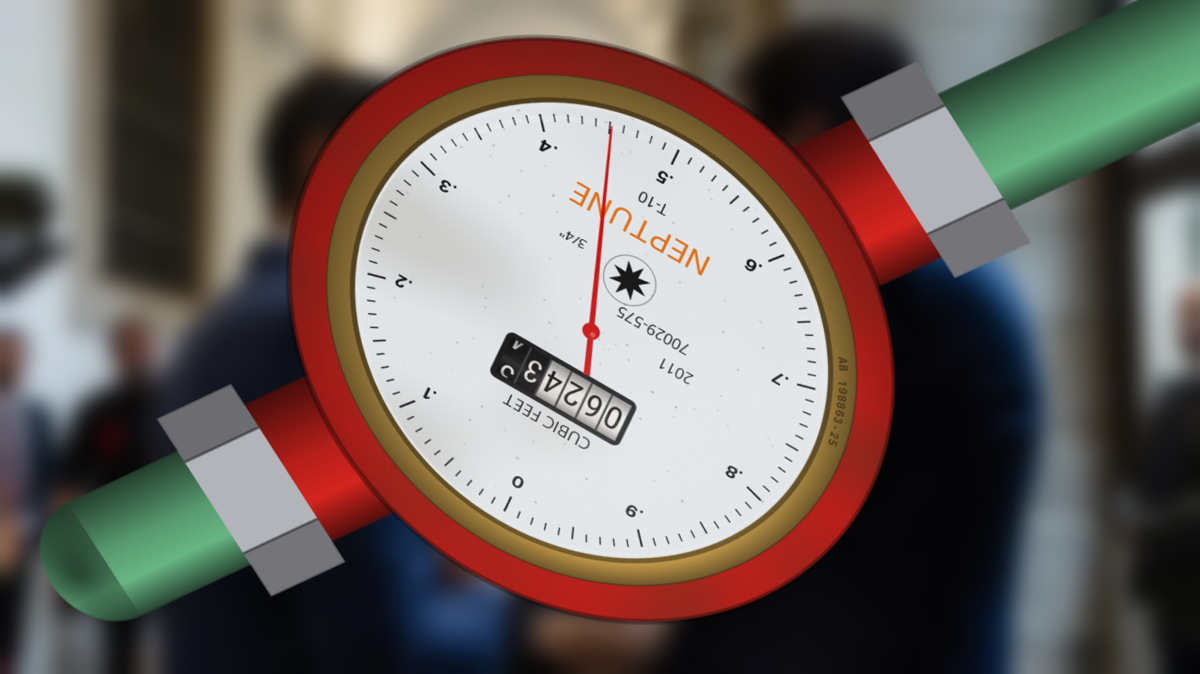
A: **62433.45** ft³
